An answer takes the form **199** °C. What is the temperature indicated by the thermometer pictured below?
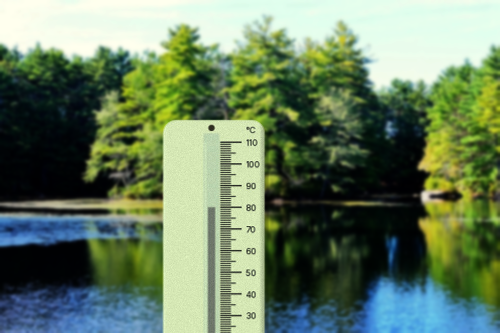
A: **80** °C
